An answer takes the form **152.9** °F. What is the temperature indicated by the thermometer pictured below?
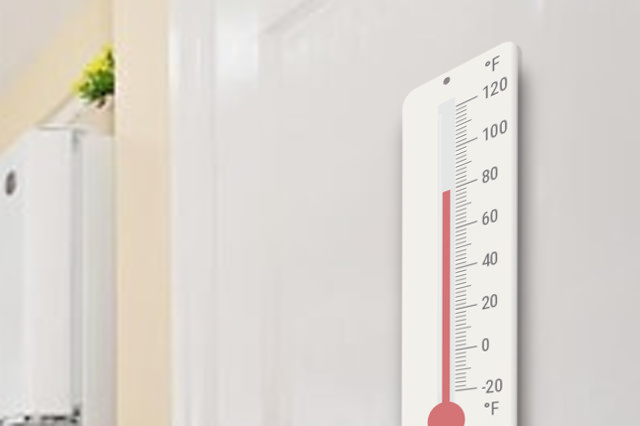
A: **80** °F
